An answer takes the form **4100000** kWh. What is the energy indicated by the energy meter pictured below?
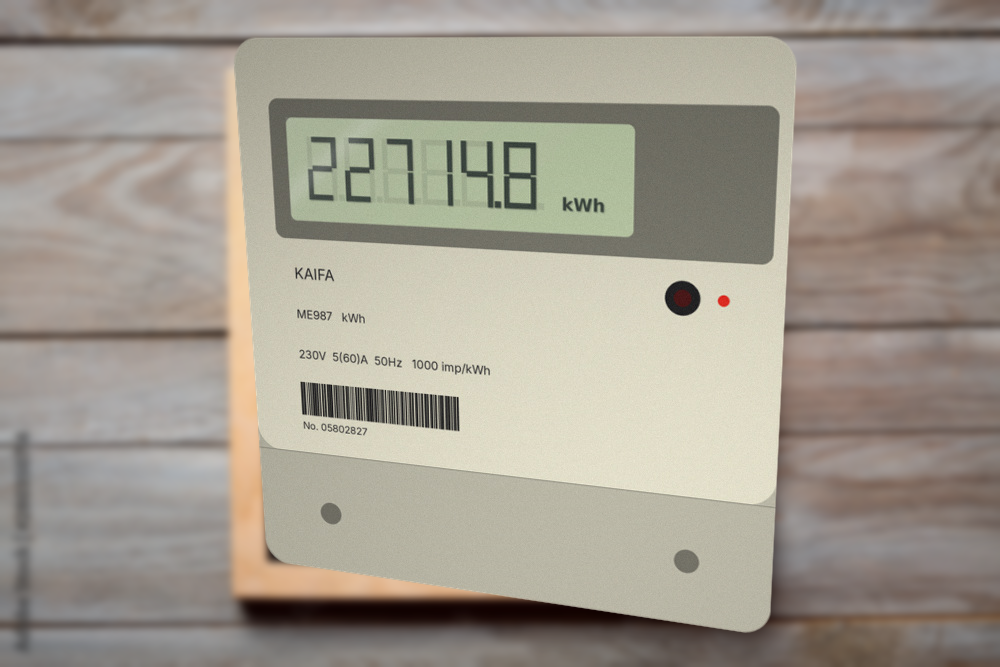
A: **22714.8** kWh
